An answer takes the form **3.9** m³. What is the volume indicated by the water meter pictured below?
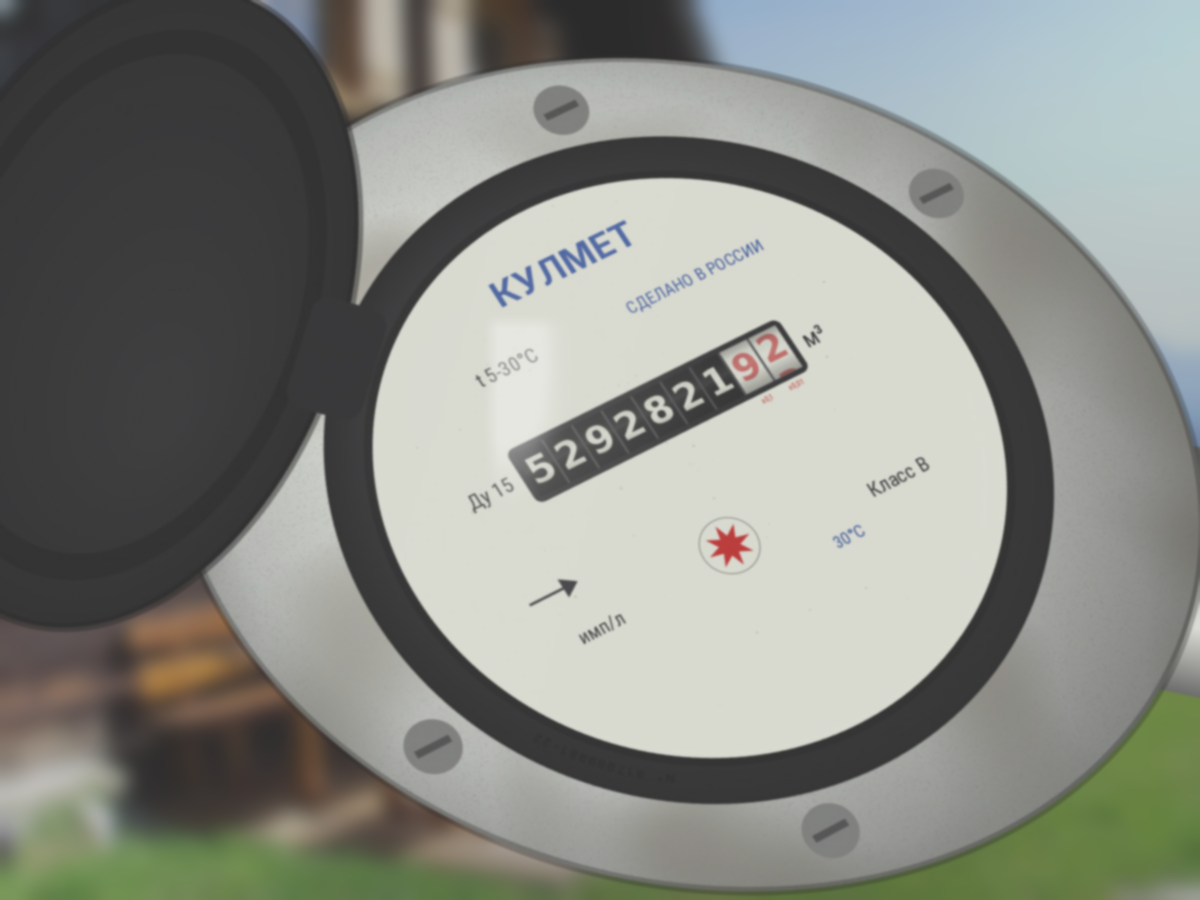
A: **5292821.92** m³
